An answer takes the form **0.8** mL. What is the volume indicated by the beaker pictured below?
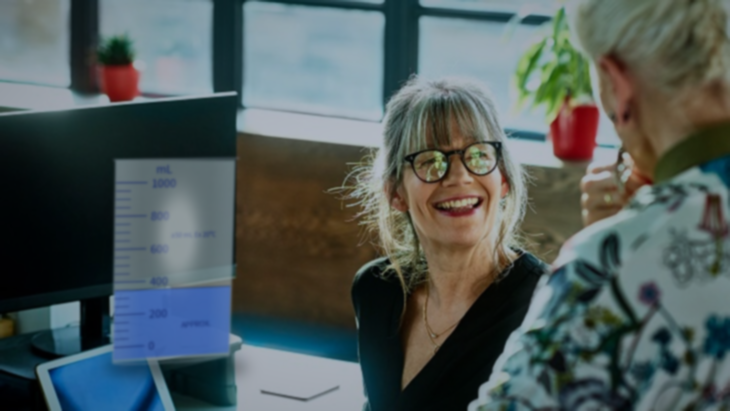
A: **350** mL
